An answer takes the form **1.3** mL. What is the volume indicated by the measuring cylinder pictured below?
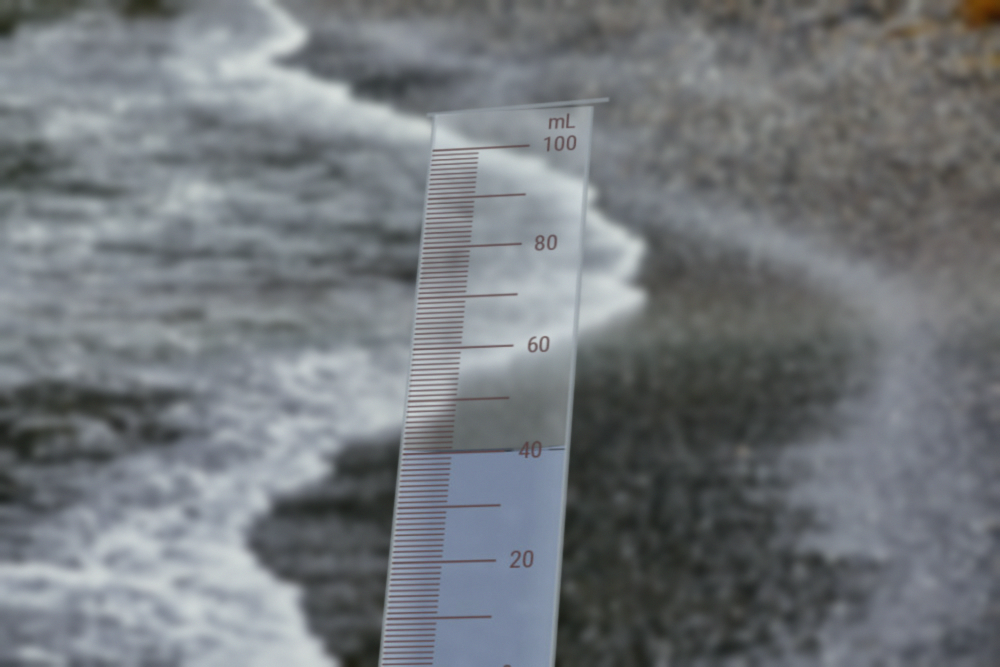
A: **40** mL
